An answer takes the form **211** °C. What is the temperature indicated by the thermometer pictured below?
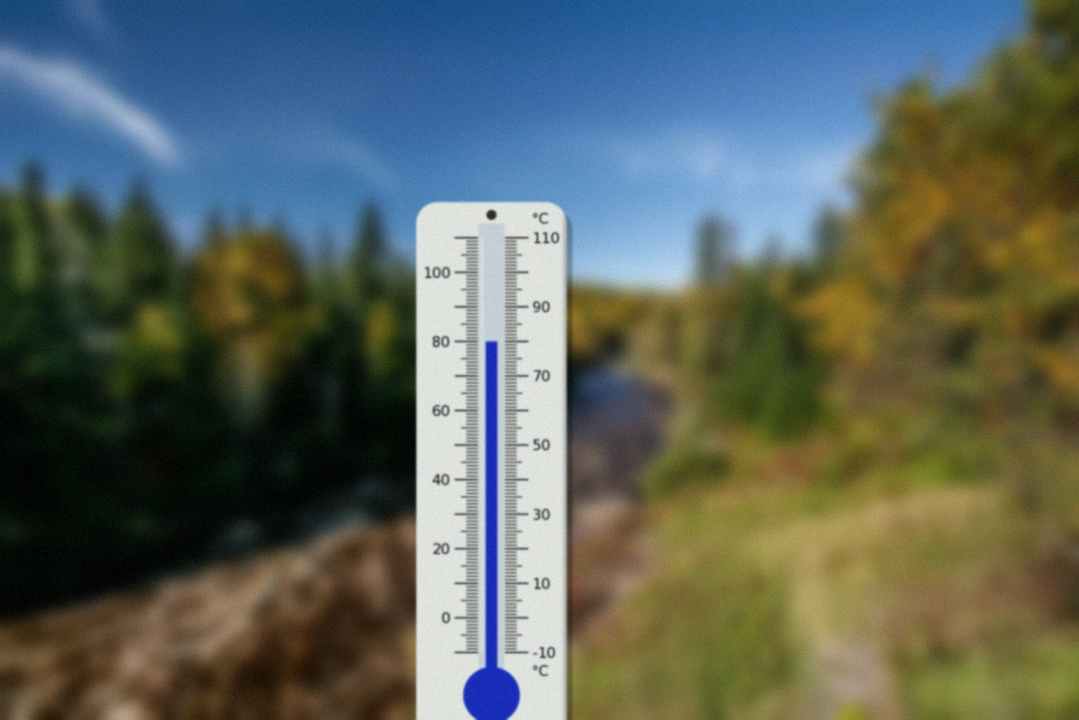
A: **80** °C
